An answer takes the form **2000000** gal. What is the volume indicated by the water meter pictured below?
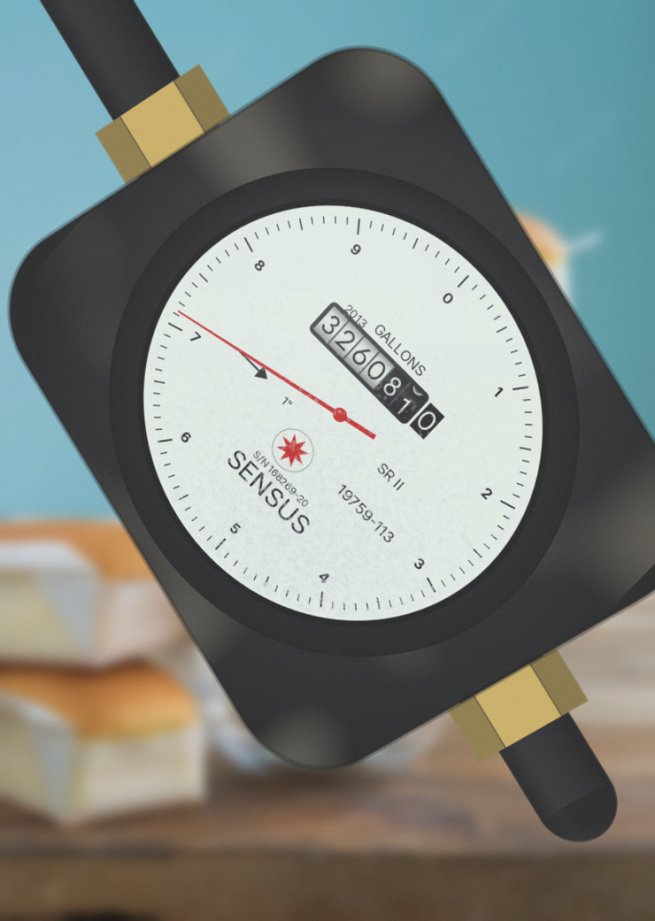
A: **3260807.1** gal
